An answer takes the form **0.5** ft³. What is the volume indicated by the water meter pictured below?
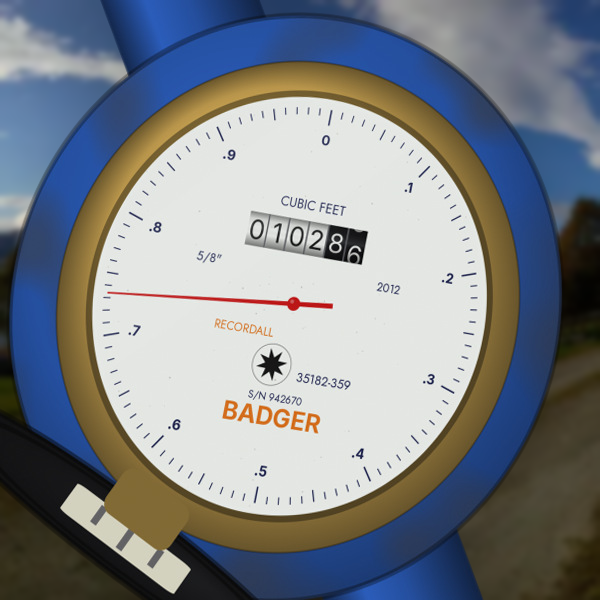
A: **10285.73** ft³
